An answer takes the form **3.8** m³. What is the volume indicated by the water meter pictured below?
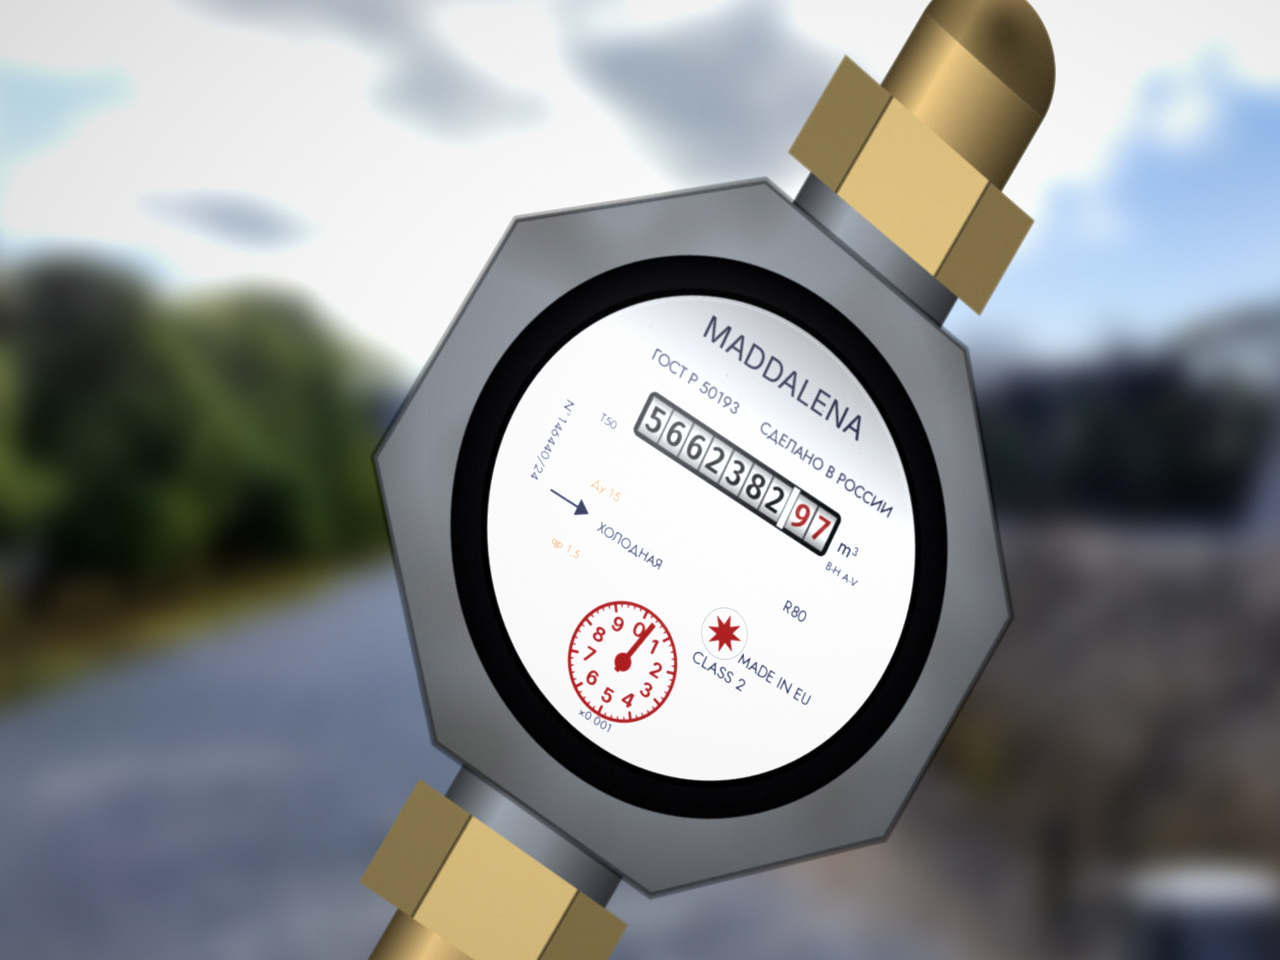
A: **5662382.970** m³
